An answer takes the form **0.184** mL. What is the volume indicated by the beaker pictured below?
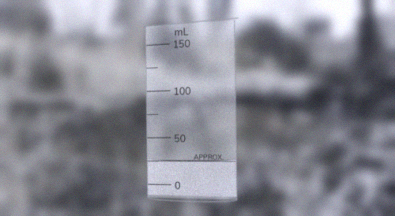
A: **25** mL
